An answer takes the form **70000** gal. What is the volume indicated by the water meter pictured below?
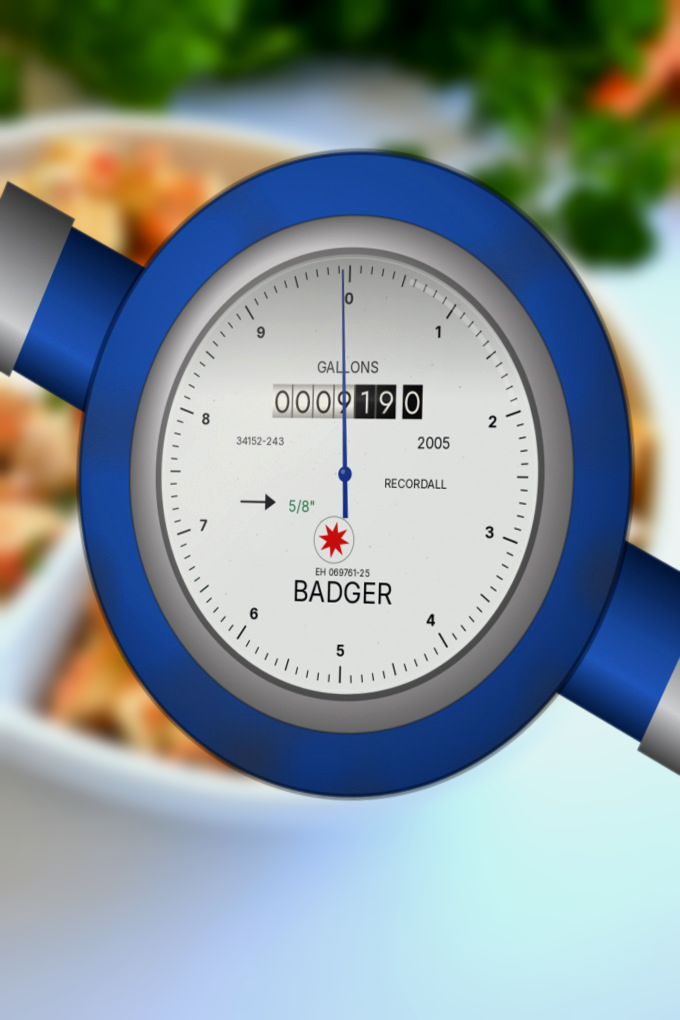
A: **9189.9** gal
